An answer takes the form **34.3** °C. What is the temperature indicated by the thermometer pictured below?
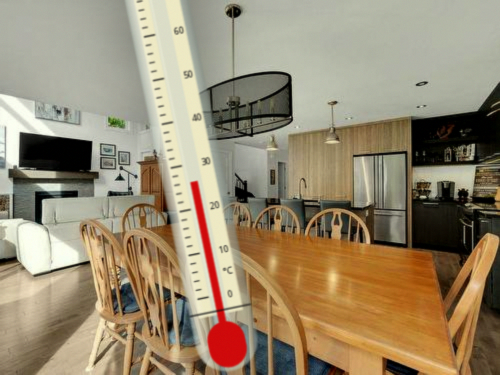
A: **26** °C
